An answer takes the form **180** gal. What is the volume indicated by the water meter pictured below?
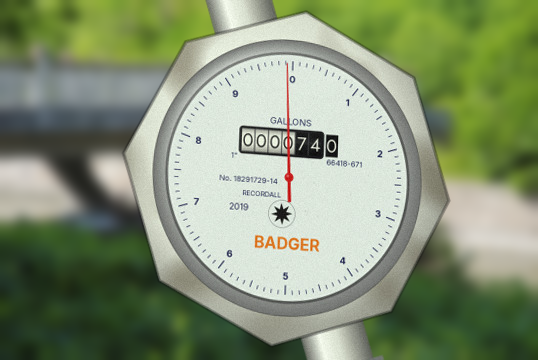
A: **739.9** gal
